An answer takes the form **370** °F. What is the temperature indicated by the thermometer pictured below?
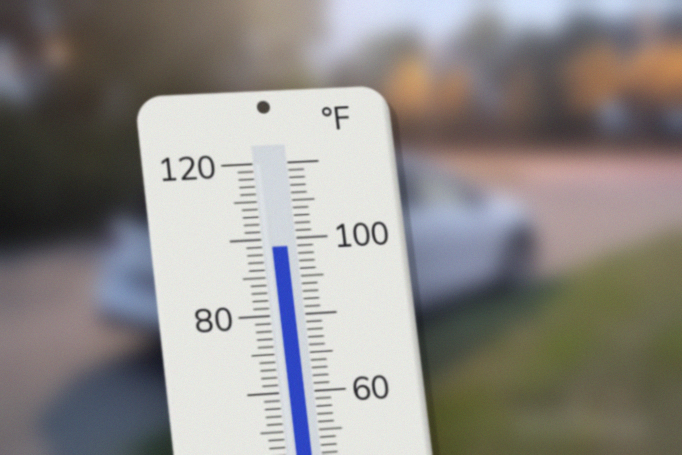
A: **98** °F
